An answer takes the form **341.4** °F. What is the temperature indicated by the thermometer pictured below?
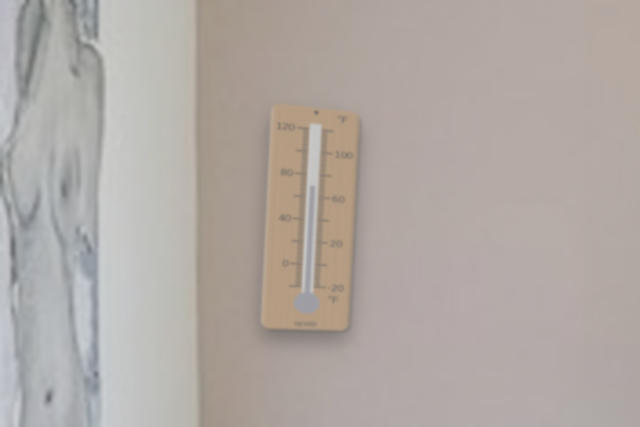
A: **70** °F
